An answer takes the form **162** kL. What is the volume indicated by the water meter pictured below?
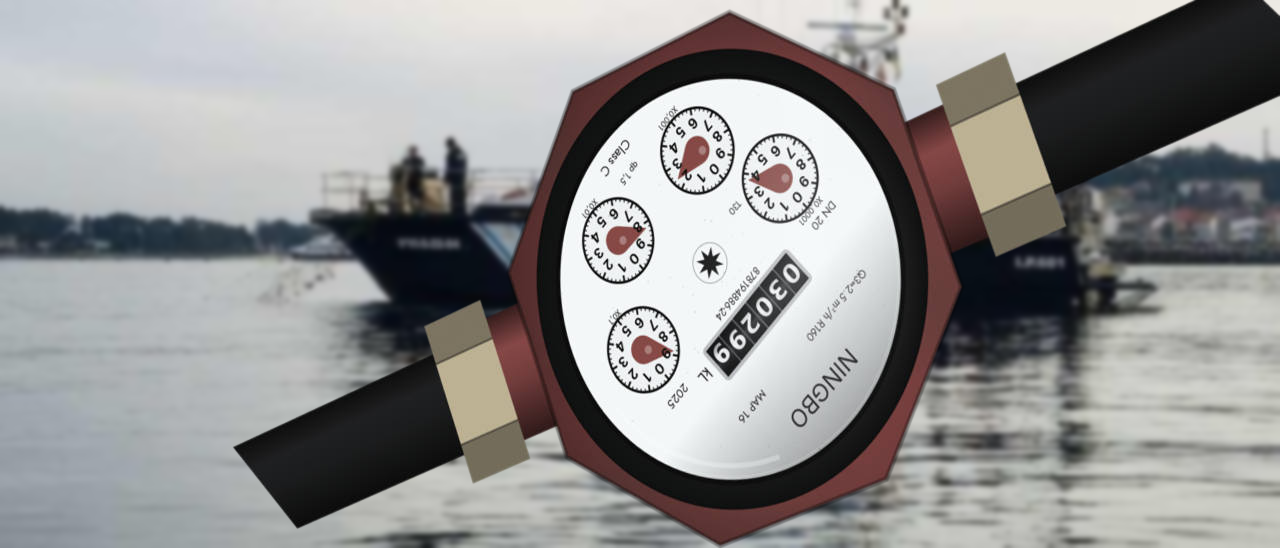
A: **30298.8823** kL
